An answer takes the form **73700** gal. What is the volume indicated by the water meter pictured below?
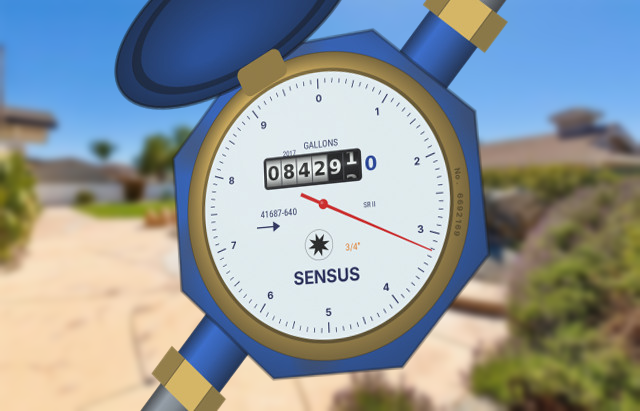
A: **842913.2** gal
